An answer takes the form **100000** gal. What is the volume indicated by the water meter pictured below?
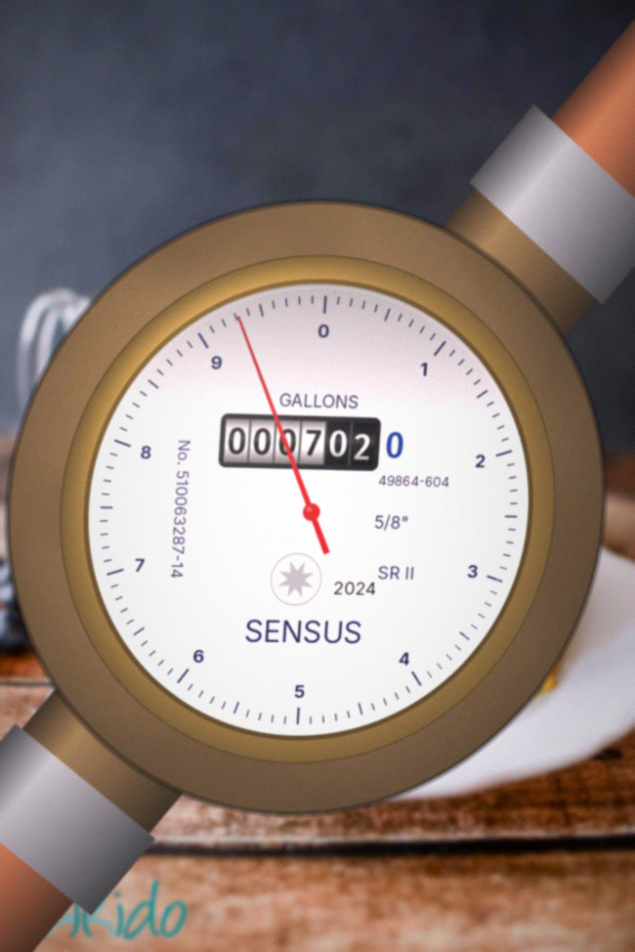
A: **7019.3** gal
